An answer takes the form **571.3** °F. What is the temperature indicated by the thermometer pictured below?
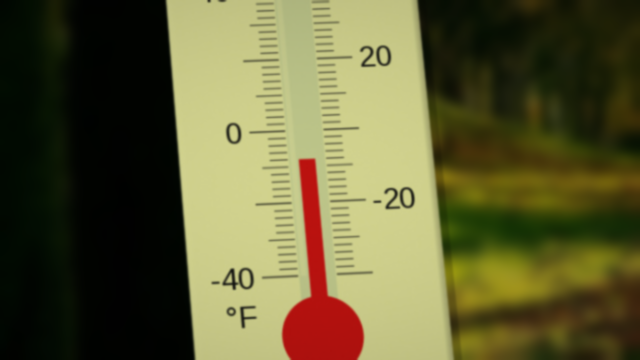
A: **-8** °F
